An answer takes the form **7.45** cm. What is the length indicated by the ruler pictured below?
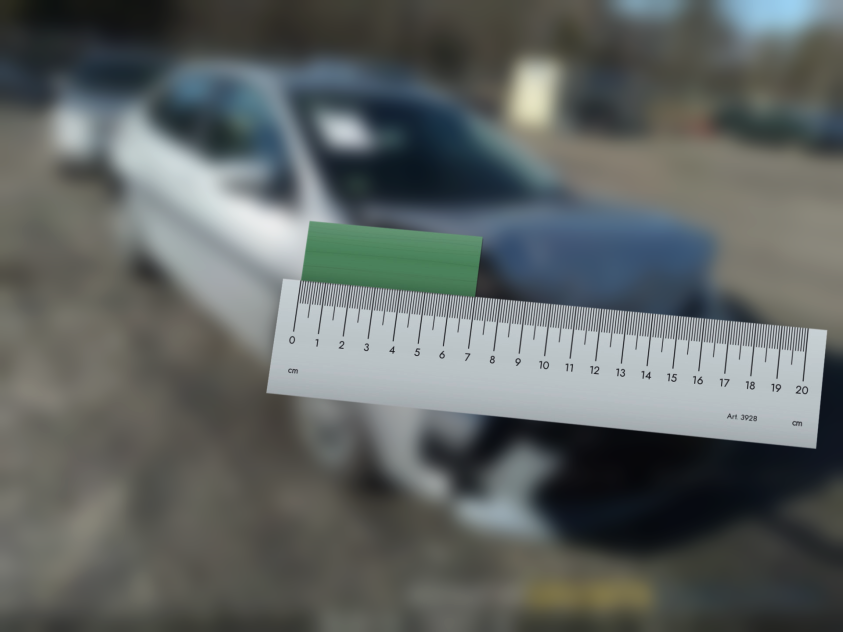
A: **7** cm
